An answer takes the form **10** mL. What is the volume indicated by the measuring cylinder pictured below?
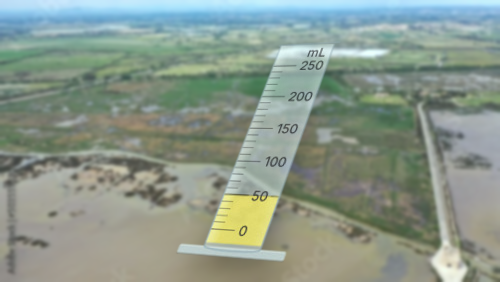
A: **50** mL
